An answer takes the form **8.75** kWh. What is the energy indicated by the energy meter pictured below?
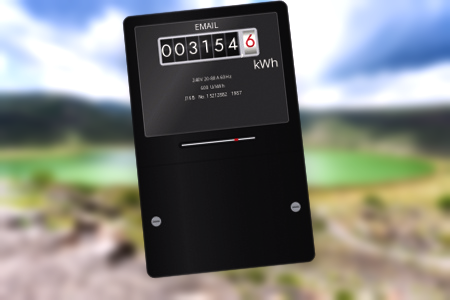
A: **3154.6** kWh
